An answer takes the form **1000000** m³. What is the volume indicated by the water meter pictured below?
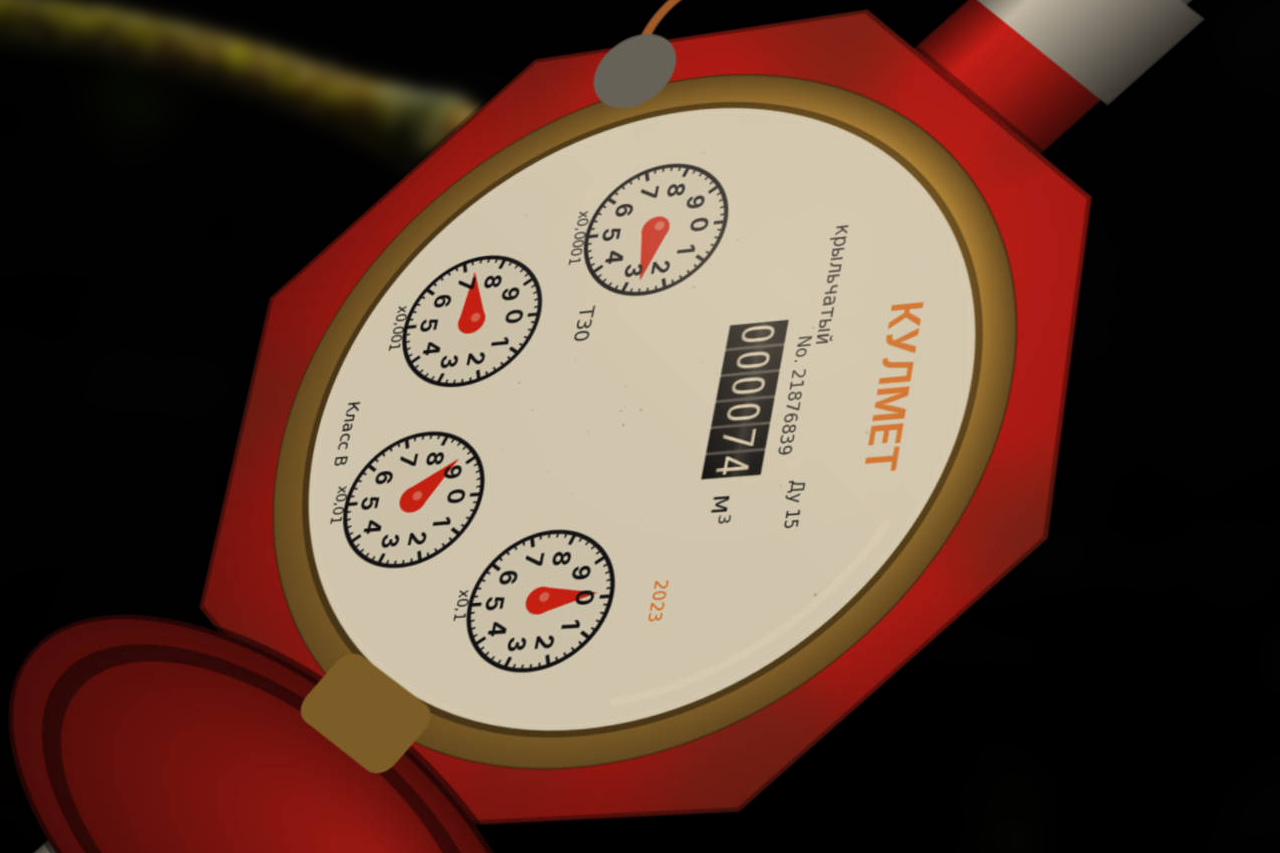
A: **73.9872** m³
